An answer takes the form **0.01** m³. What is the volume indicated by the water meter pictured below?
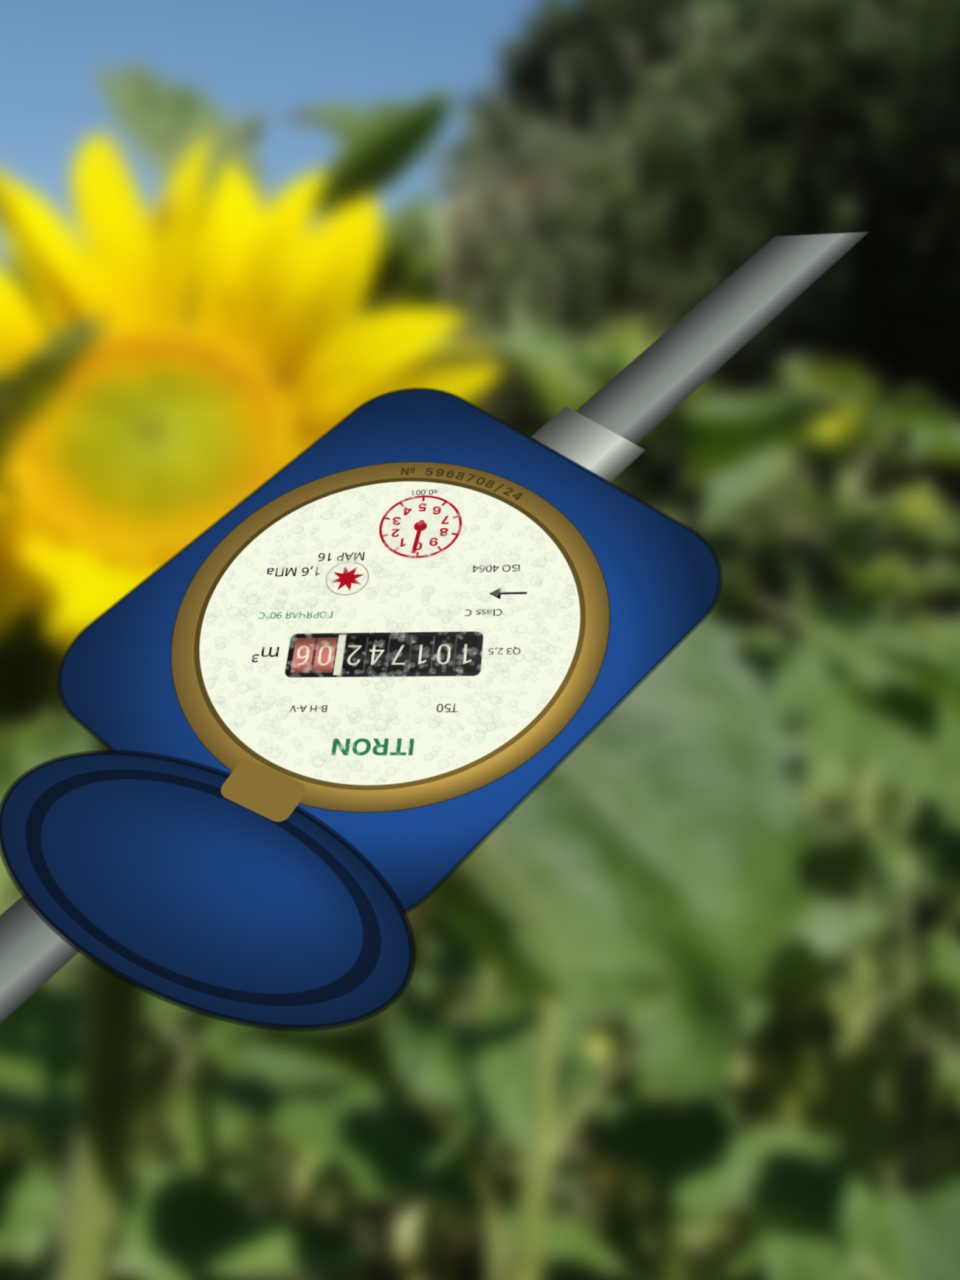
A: **101742.060** m³
